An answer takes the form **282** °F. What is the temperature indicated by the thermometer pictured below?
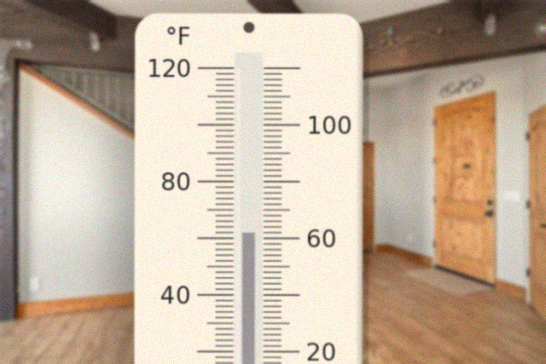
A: **62** °F
